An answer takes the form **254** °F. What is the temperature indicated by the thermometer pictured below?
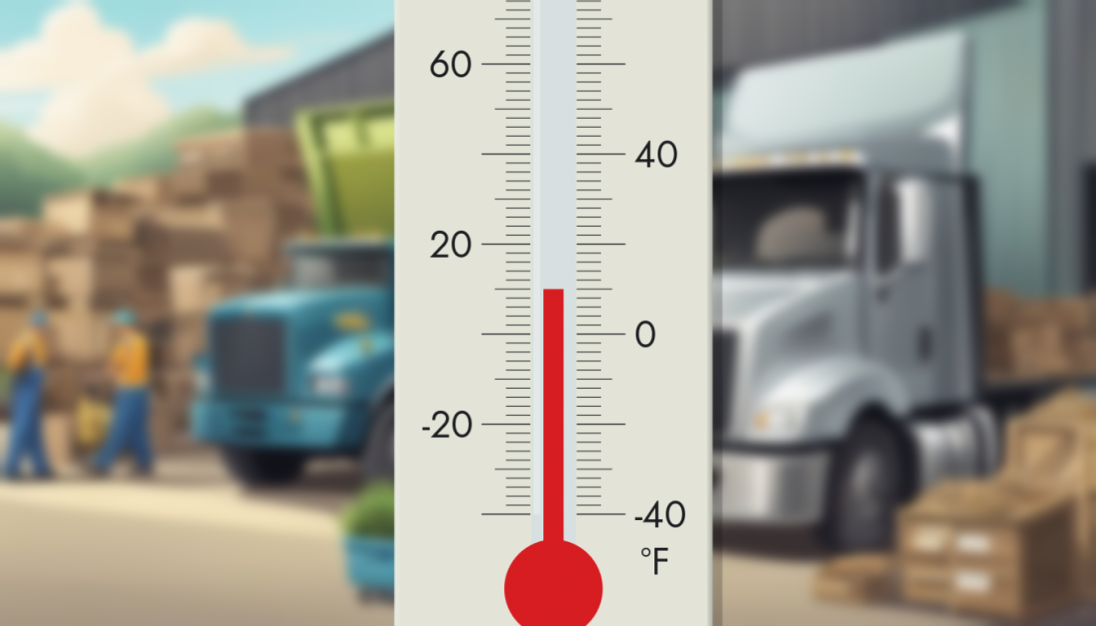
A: **10** °F
